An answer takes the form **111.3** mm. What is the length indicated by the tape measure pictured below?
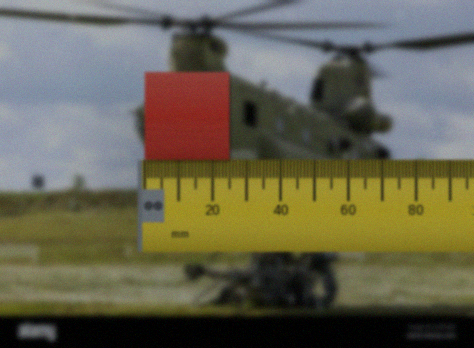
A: **25** mm
